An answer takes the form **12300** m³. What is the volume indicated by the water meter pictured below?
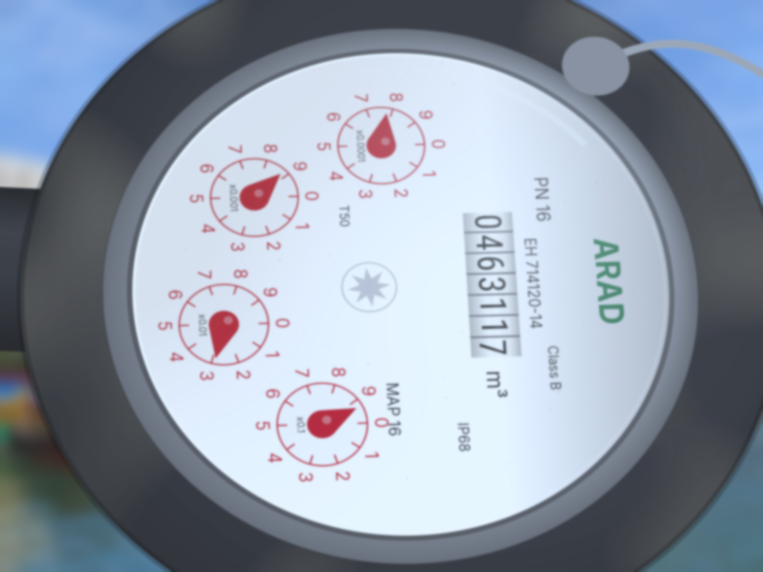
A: **463116.9287** m³
